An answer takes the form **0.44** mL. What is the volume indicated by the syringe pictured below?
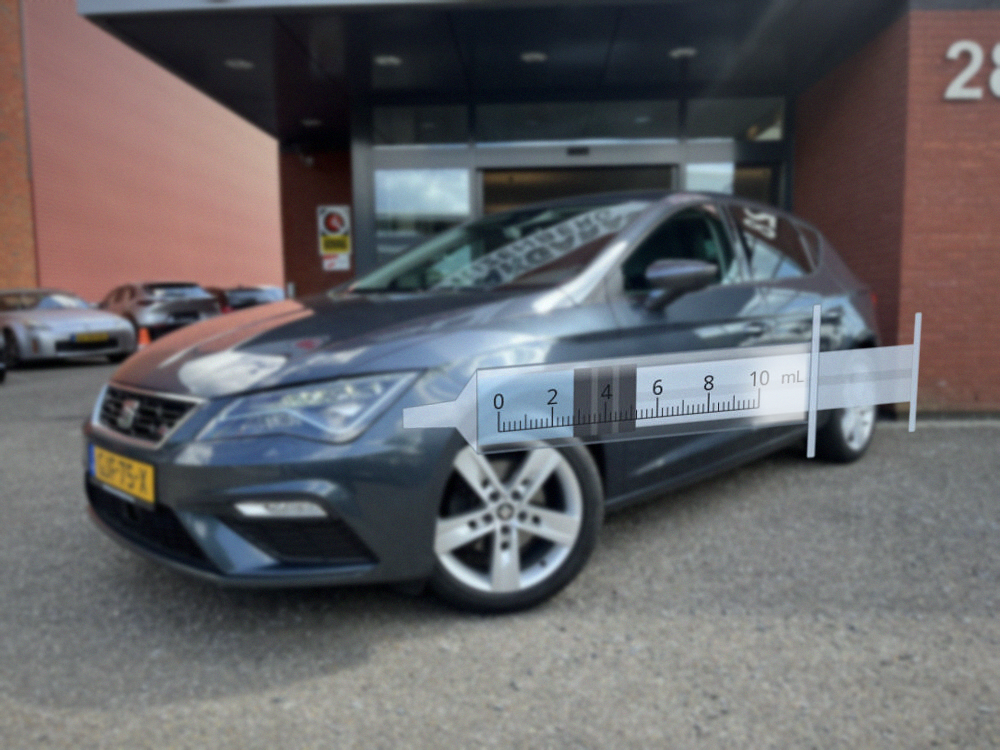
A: **2.8** mL
